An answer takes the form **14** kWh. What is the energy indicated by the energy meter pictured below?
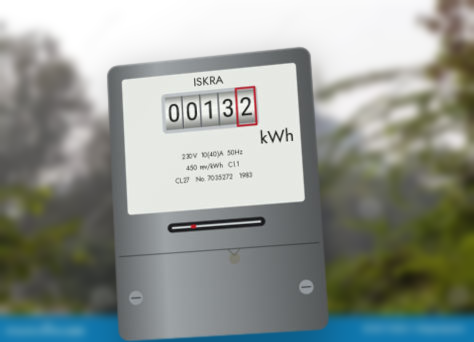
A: **13.2** kWh
